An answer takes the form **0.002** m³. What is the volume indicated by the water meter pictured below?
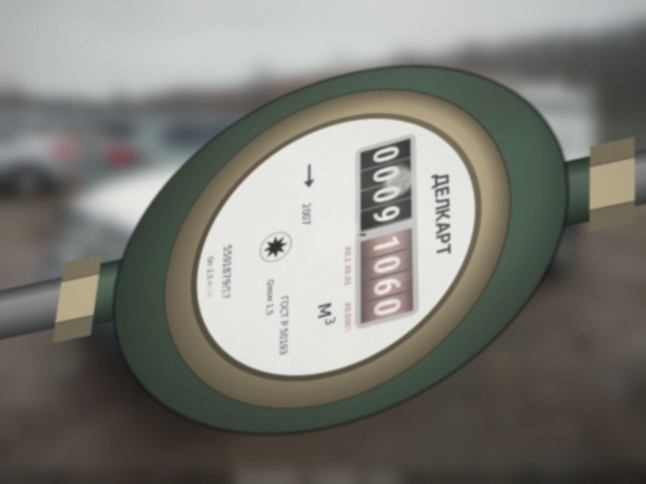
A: **9.1060** m³
